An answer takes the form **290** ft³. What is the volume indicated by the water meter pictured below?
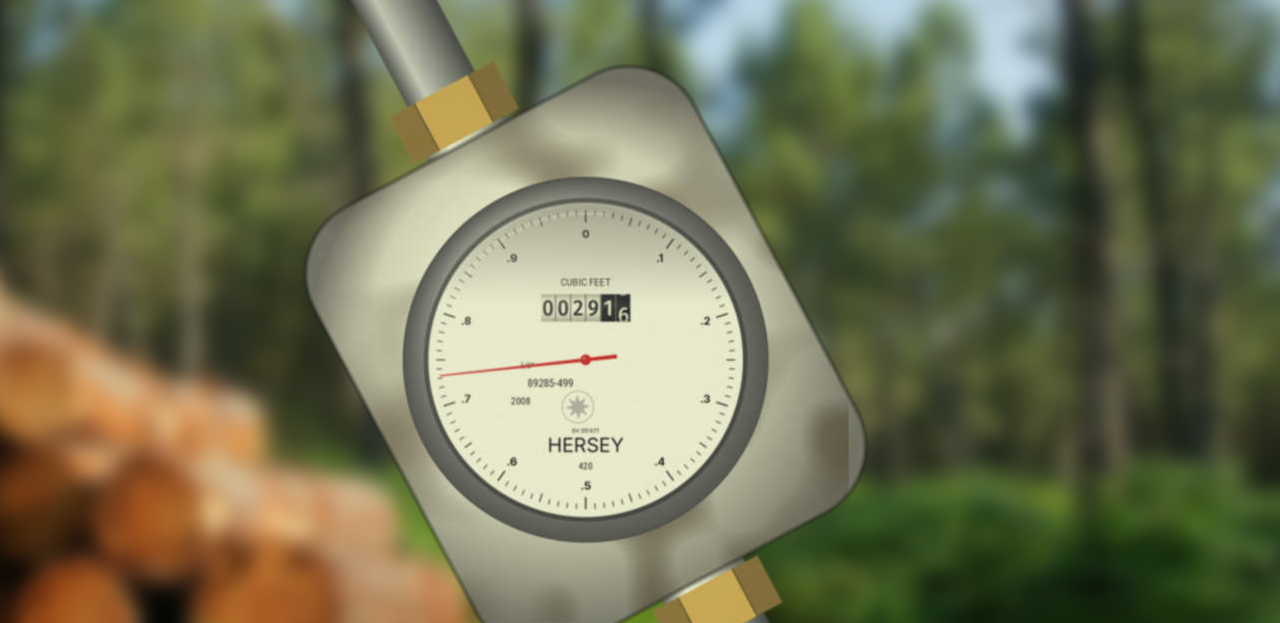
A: **2915.73** ft³
